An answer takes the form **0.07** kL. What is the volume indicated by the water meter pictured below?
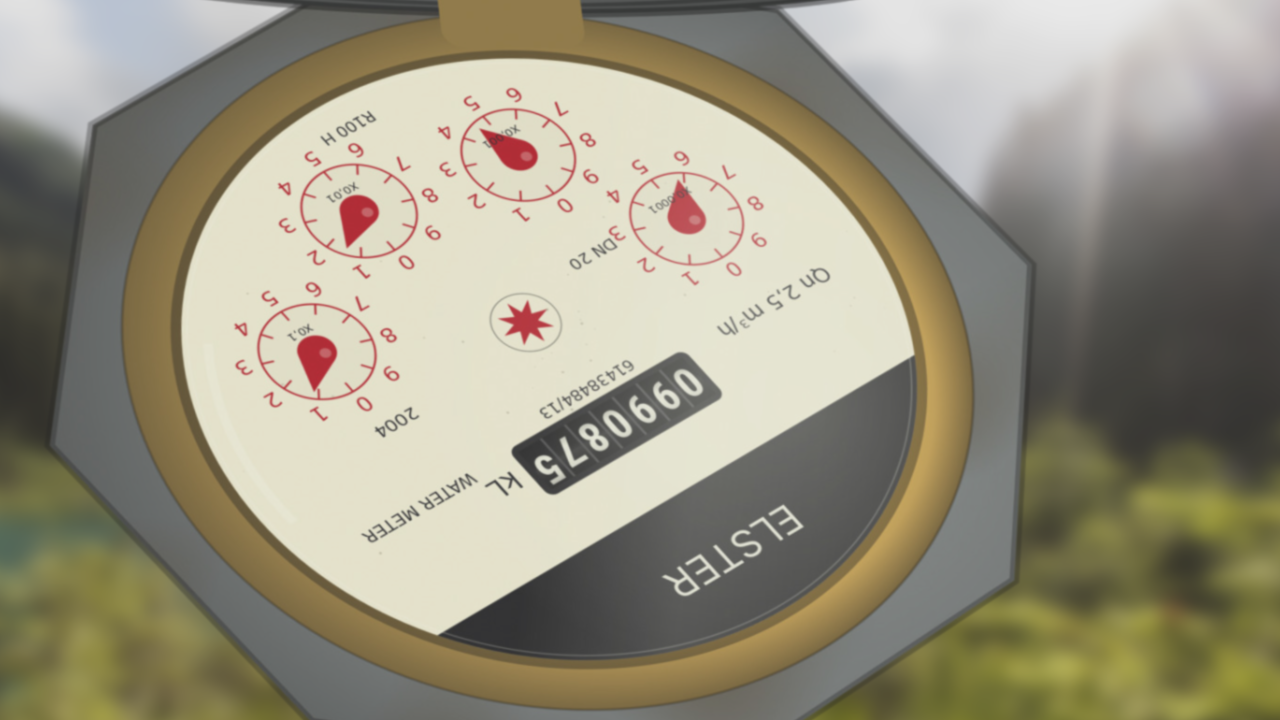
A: **990875.1145** kL
